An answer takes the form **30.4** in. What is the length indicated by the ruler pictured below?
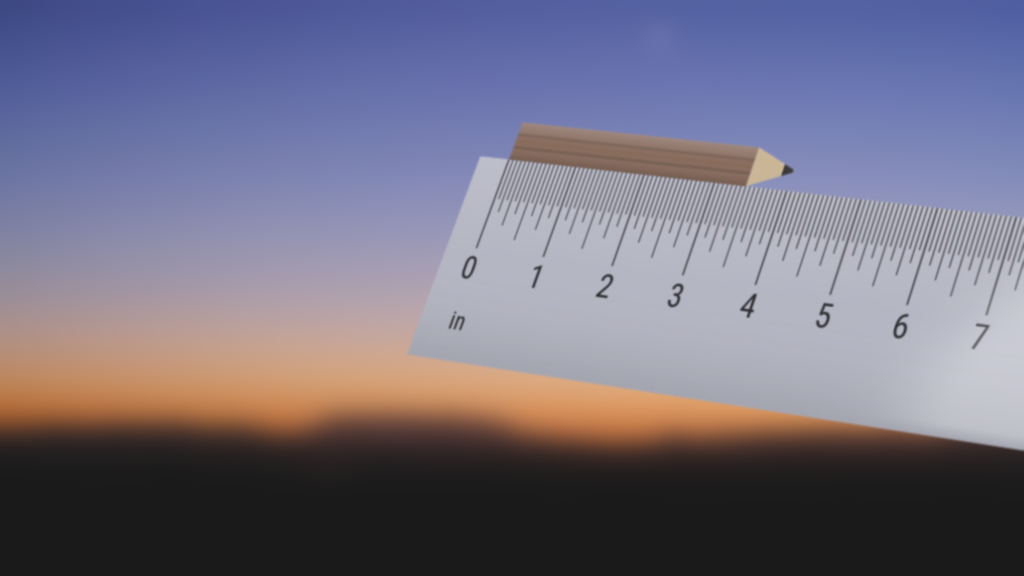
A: **4** in
